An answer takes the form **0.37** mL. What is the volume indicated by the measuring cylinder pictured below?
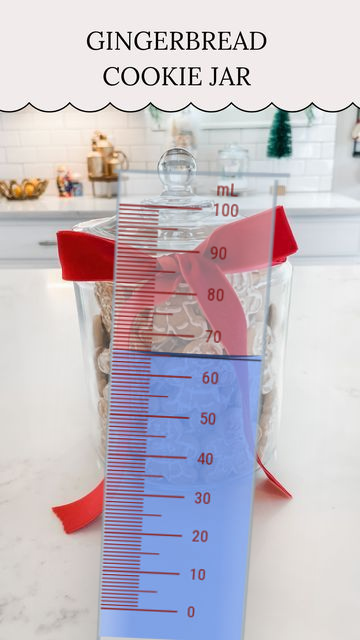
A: **65** mL
